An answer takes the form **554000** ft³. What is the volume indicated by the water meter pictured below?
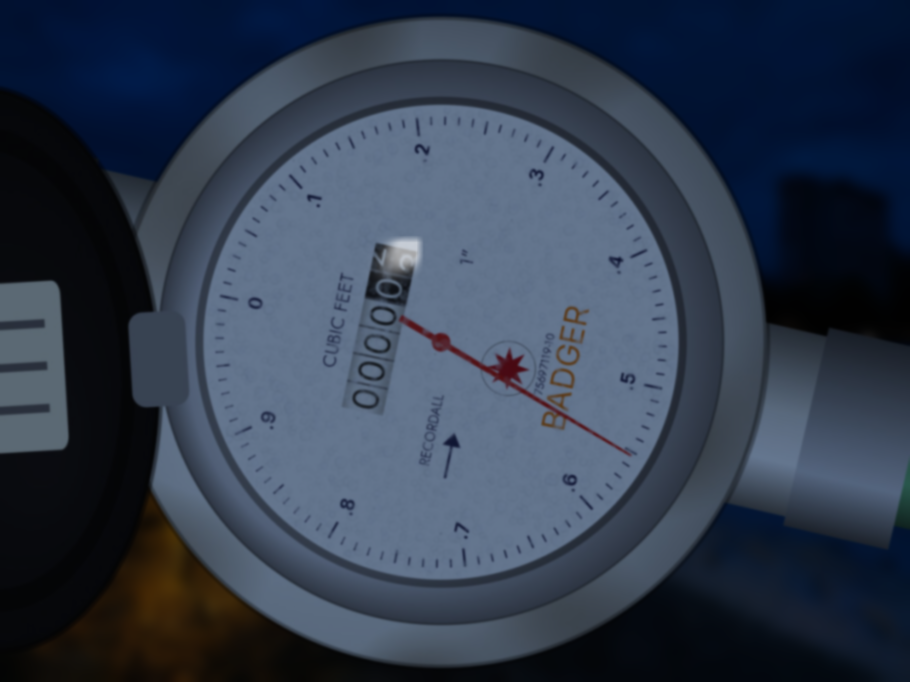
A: **2.55** ft³
